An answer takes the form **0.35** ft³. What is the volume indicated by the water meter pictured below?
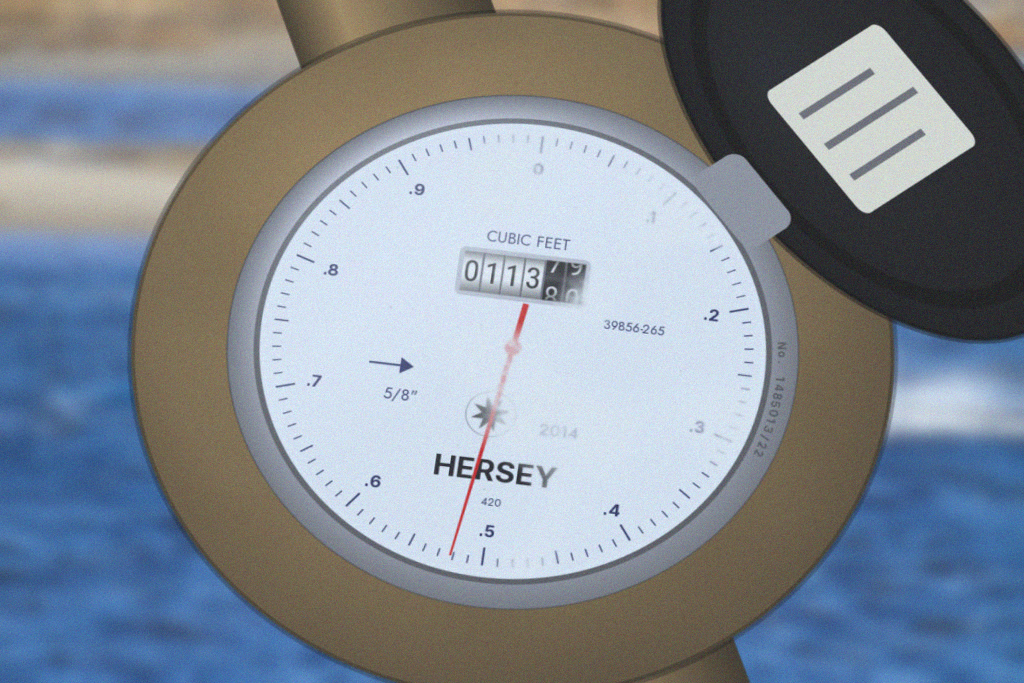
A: **11379.52** ft³
